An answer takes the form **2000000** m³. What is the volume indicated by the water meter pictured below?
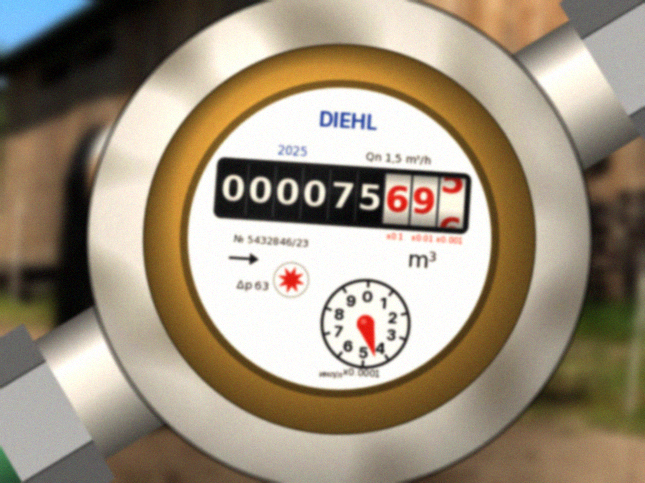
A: **75.6954** m³
